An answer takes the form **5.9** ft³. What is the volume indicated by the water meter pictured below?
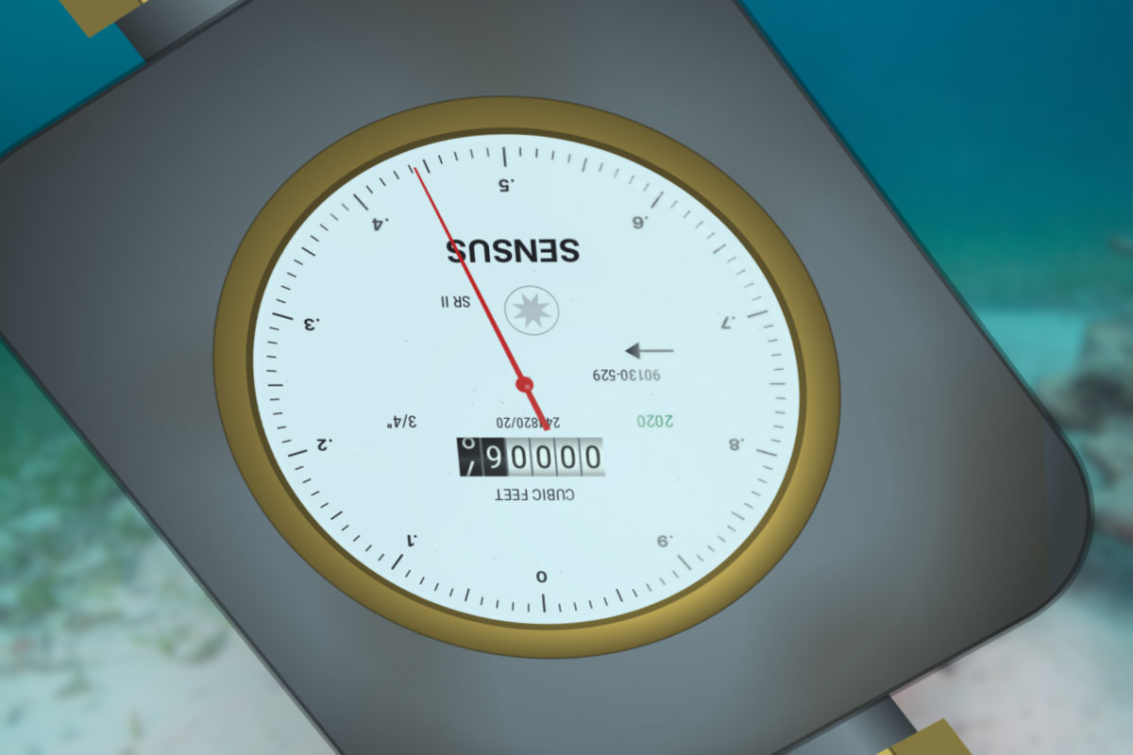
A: **67.44** ft³
